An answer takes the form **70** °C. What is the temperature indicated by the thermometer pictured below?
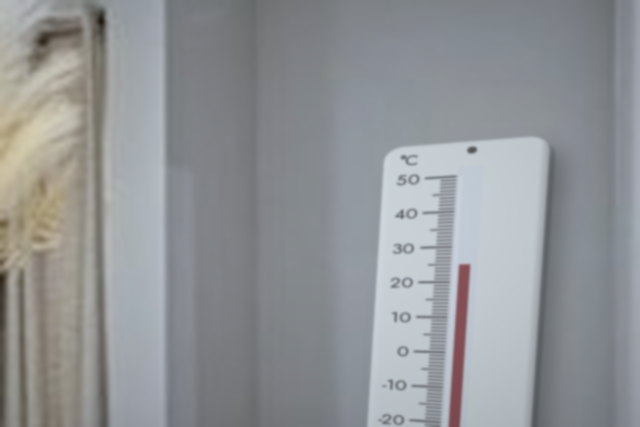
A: **25** °C
